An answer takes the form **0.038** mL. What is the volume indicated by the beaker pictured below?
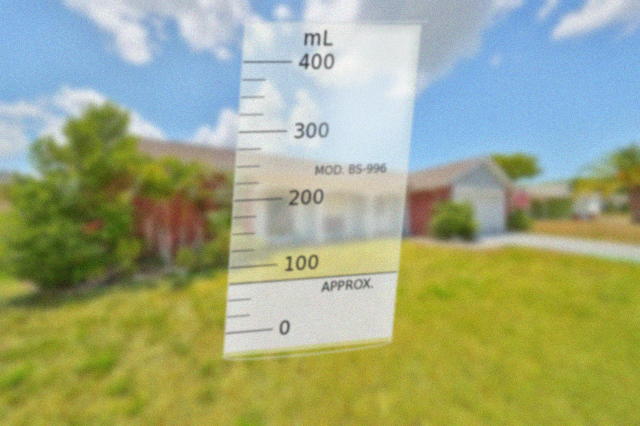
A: **75** mL
